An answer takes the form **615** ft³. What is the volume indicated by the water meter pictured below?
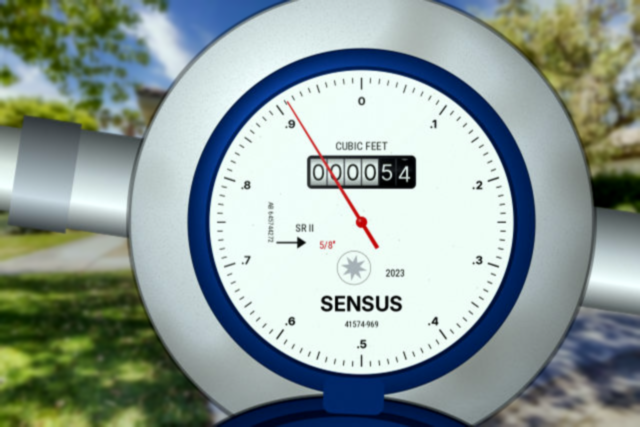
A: **53.91** ft³
